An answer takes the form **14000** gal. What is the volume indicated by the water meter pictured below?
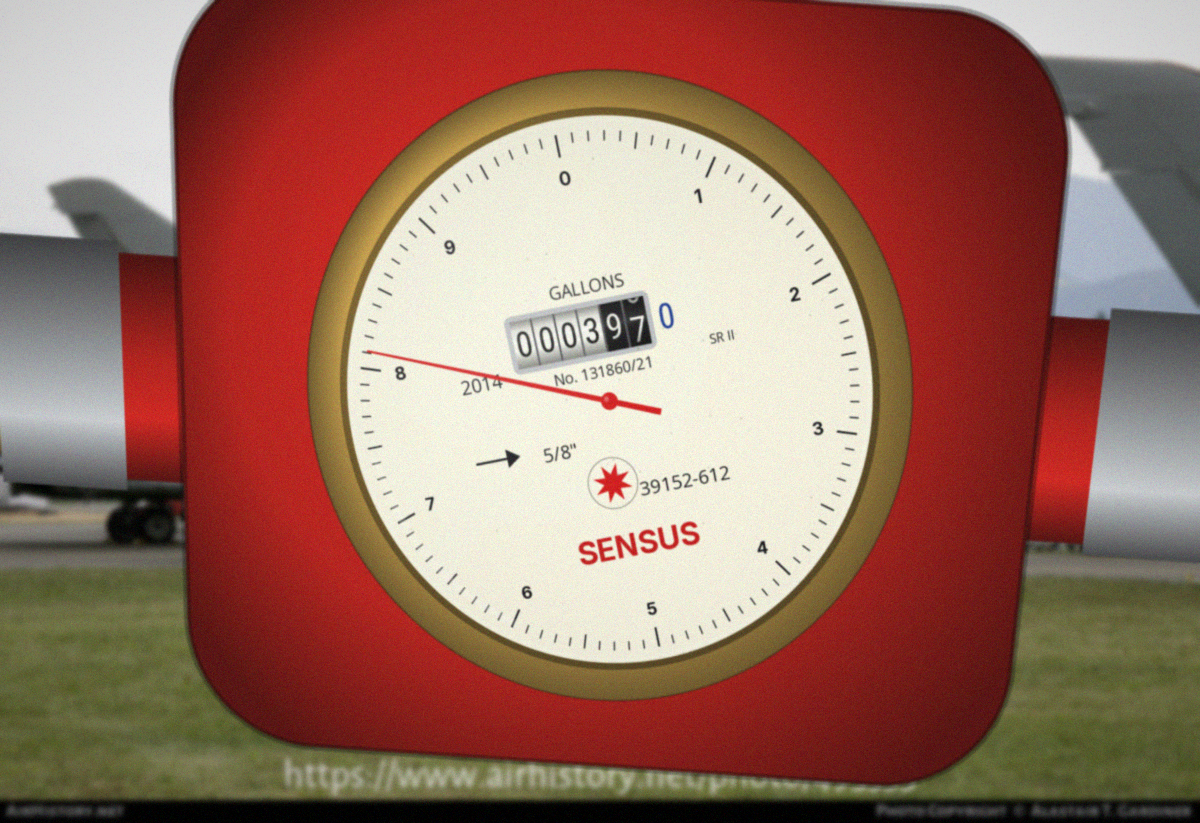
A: **3968.1** gal
